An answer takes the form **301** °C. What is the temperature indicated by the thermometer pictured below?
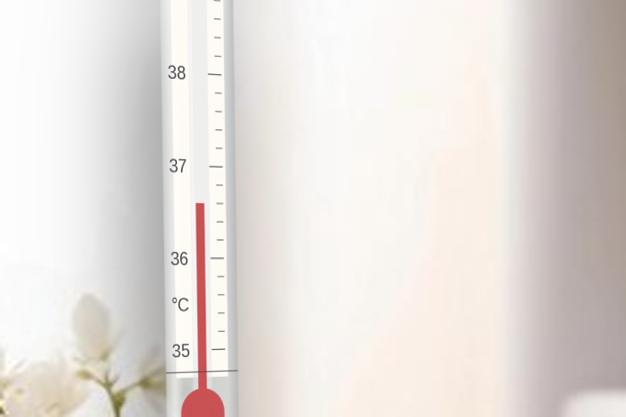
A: **36.6** °C
